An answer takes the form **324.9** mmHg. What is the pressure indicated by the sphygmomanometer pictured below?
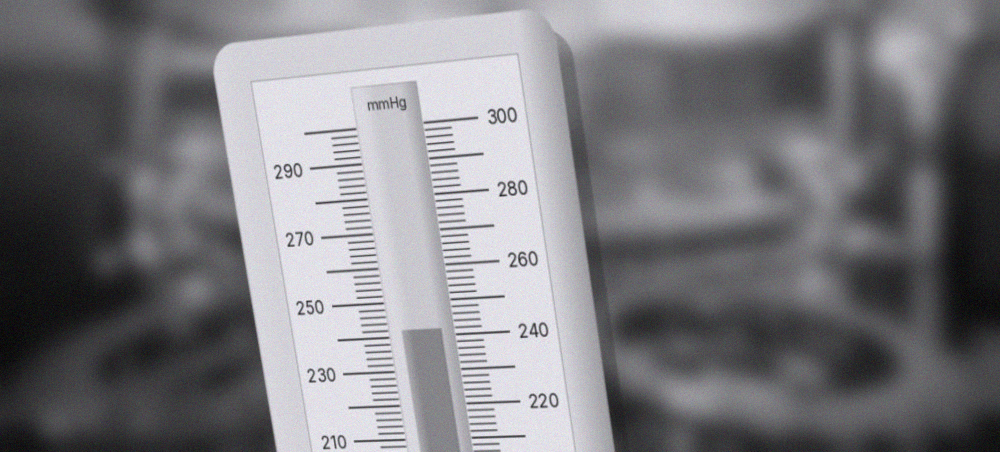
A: **242** mmHg
